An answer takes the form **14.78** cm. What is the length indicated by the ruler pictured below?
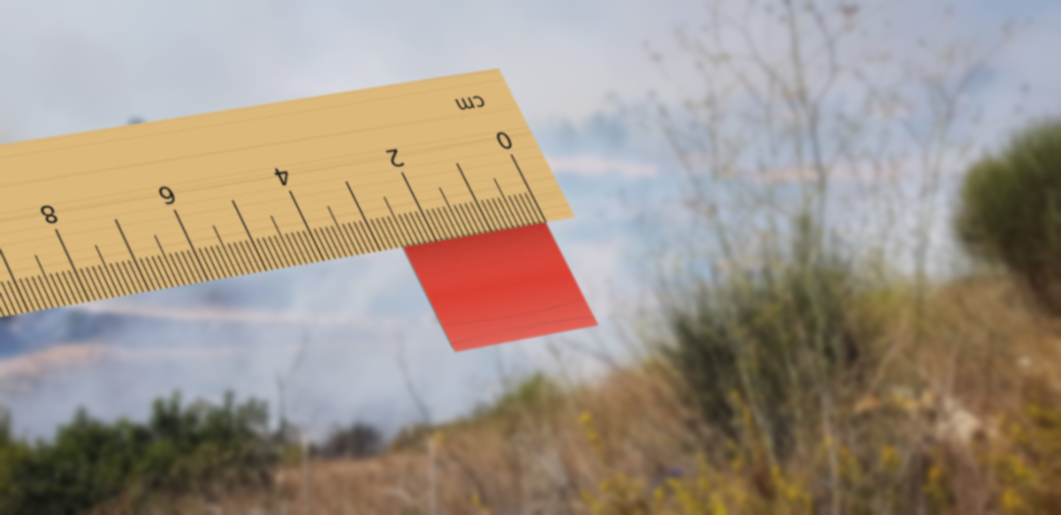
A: **2.6** cm
